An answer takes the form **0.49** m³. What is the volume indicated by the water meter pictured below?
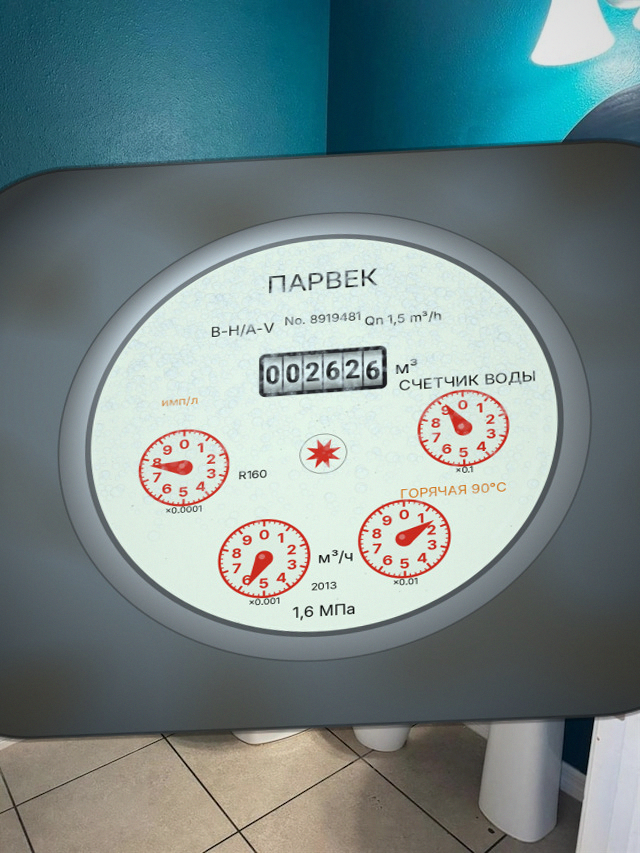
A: **2625.9157** m³
